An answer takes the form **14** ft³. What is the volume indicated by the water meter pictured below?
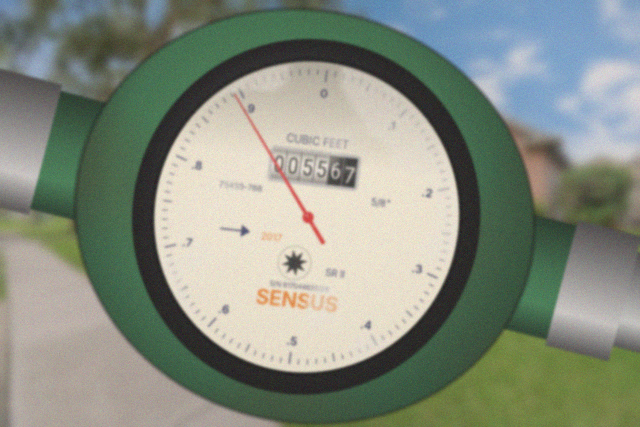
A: **5566.89** ft³
